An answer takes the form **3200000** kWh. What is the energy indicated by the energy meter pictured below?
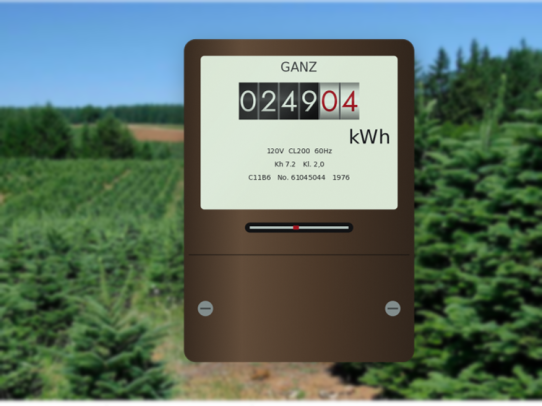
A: **249.04** kWh
